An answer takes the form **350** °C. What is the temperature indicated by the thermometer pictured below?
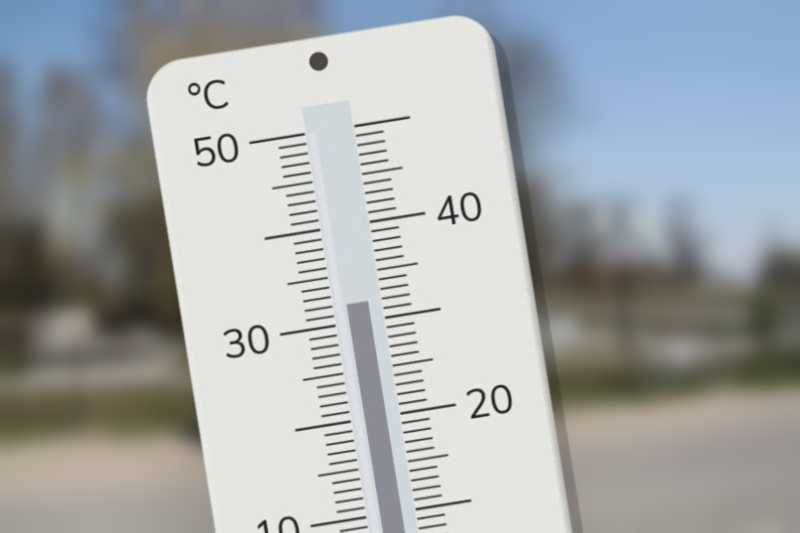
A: **32** °C
